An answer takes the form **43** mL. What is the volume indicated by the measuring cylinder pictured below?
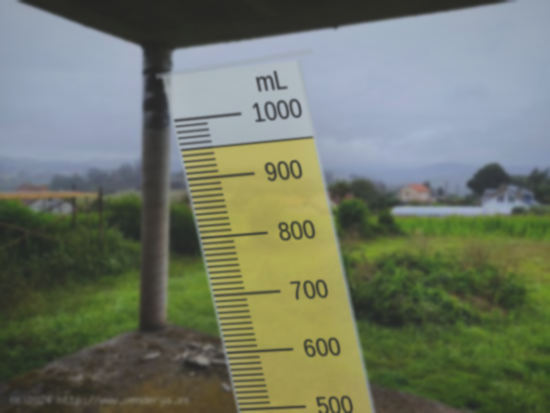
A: **950** mL
